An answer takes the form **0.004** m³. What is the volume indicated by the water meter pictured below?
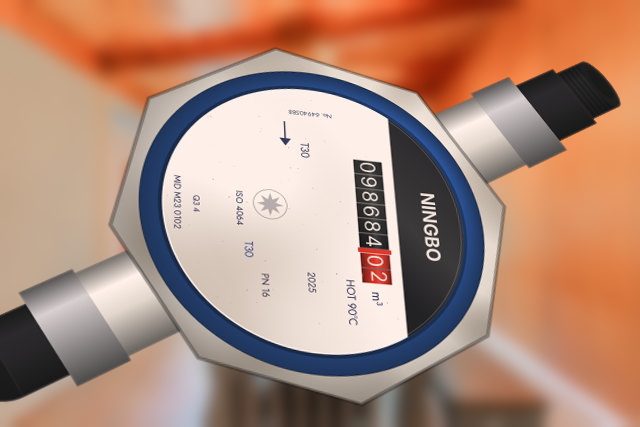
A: **98684.02** m³
